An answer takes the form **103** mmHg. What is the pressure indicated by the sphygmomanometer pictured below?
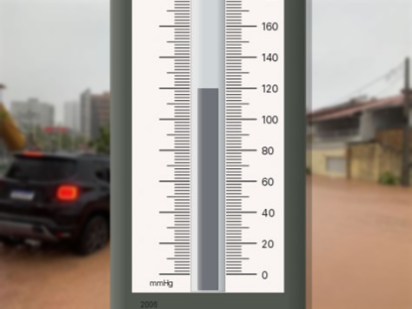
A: **120** mmHg
